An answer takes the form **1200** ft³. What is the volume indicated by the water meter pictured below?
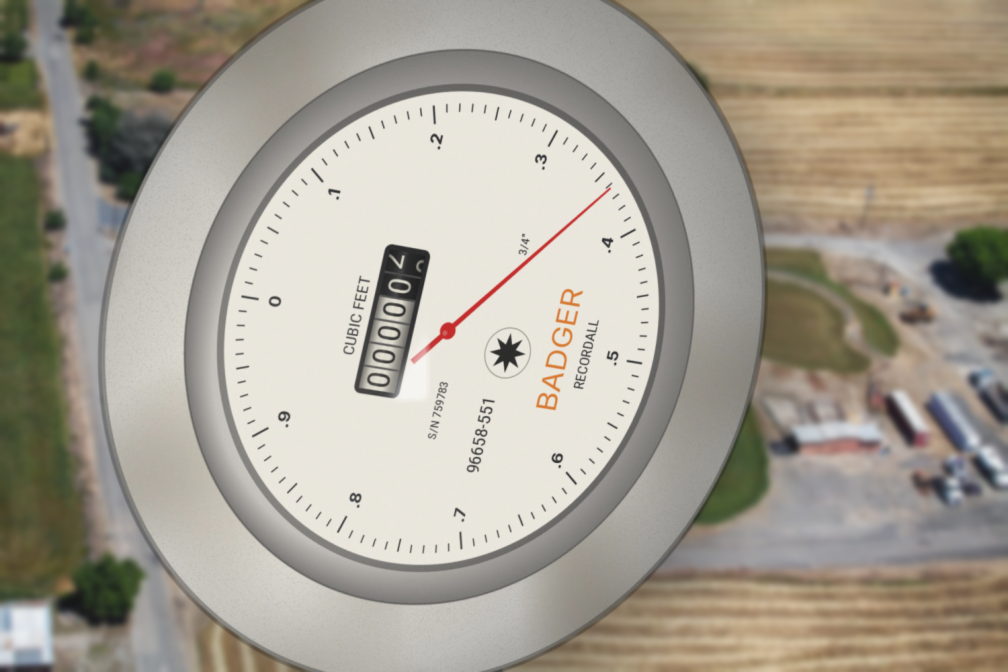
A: **2.36** ft³
